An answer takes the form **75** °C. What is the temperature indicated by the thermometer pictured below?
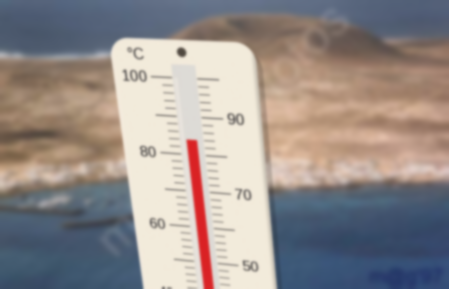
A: **84** °C
